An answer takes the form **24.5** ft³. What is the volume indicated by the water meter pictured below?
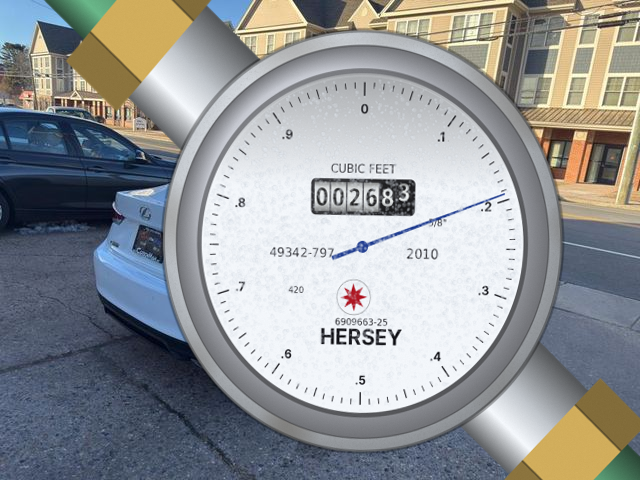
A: **2683.19** ft³
